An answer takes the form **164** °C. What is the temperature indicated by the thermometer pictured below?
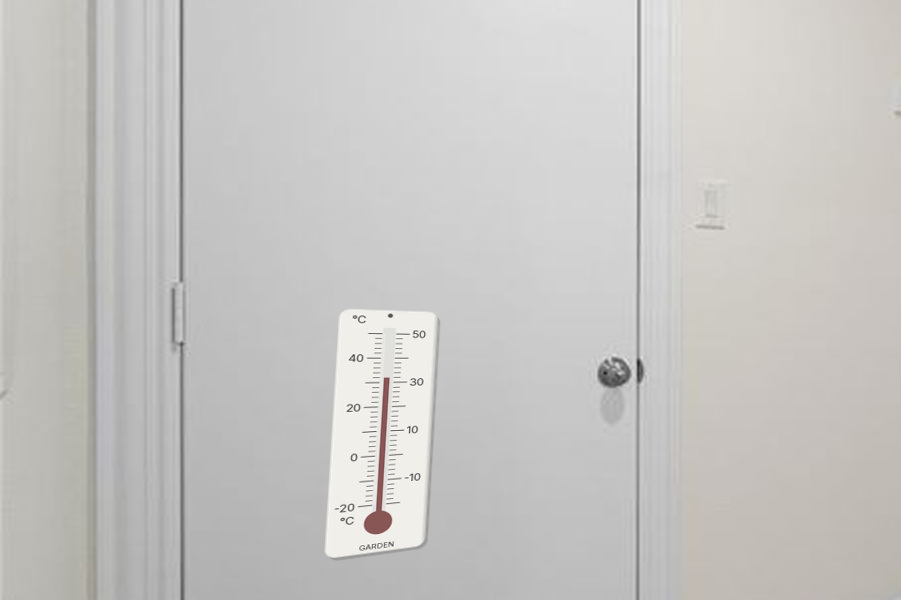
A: **32** °C
